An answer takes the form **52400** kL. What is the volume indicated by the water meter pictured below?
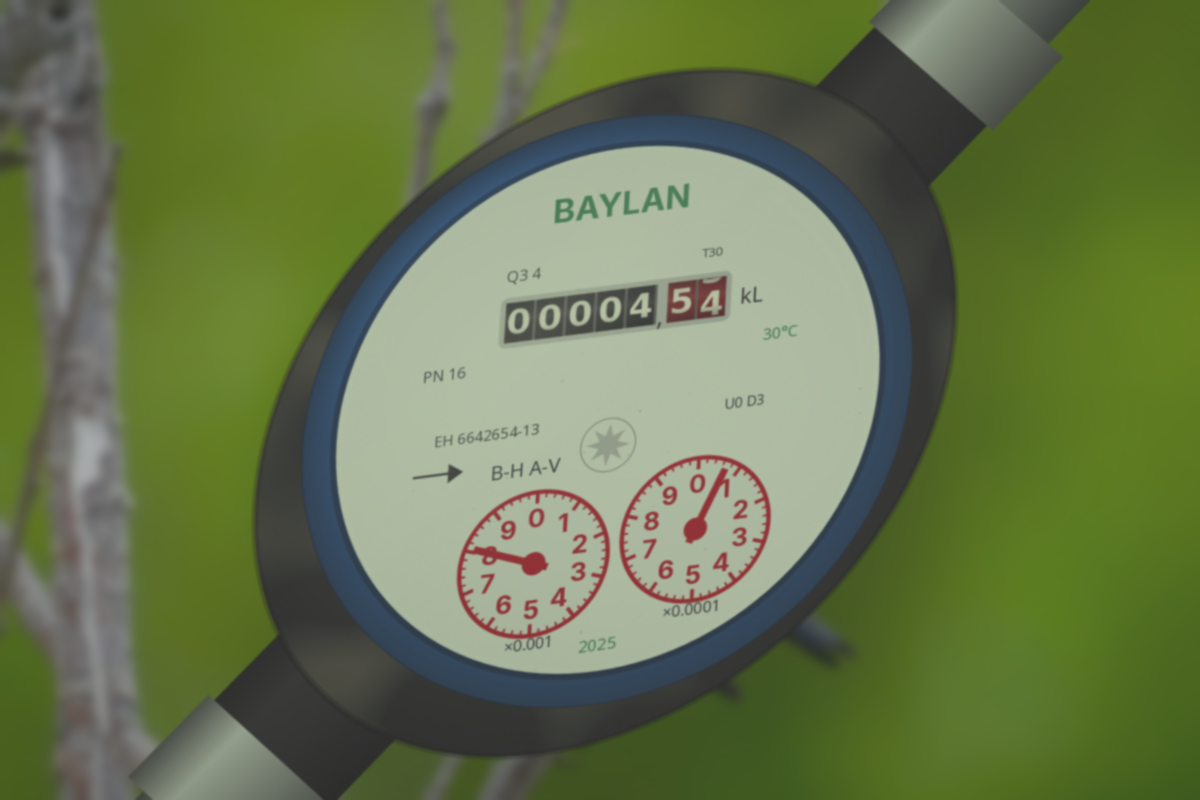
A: **4.5380** kL
